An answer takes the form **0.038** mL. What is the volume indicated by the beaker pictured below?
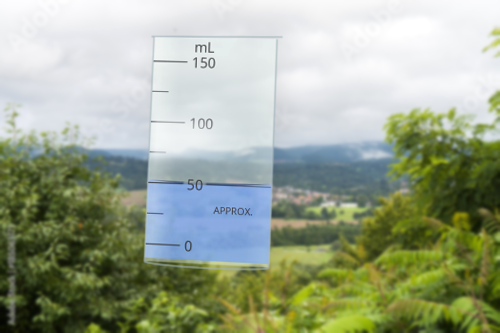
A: **50** mL
